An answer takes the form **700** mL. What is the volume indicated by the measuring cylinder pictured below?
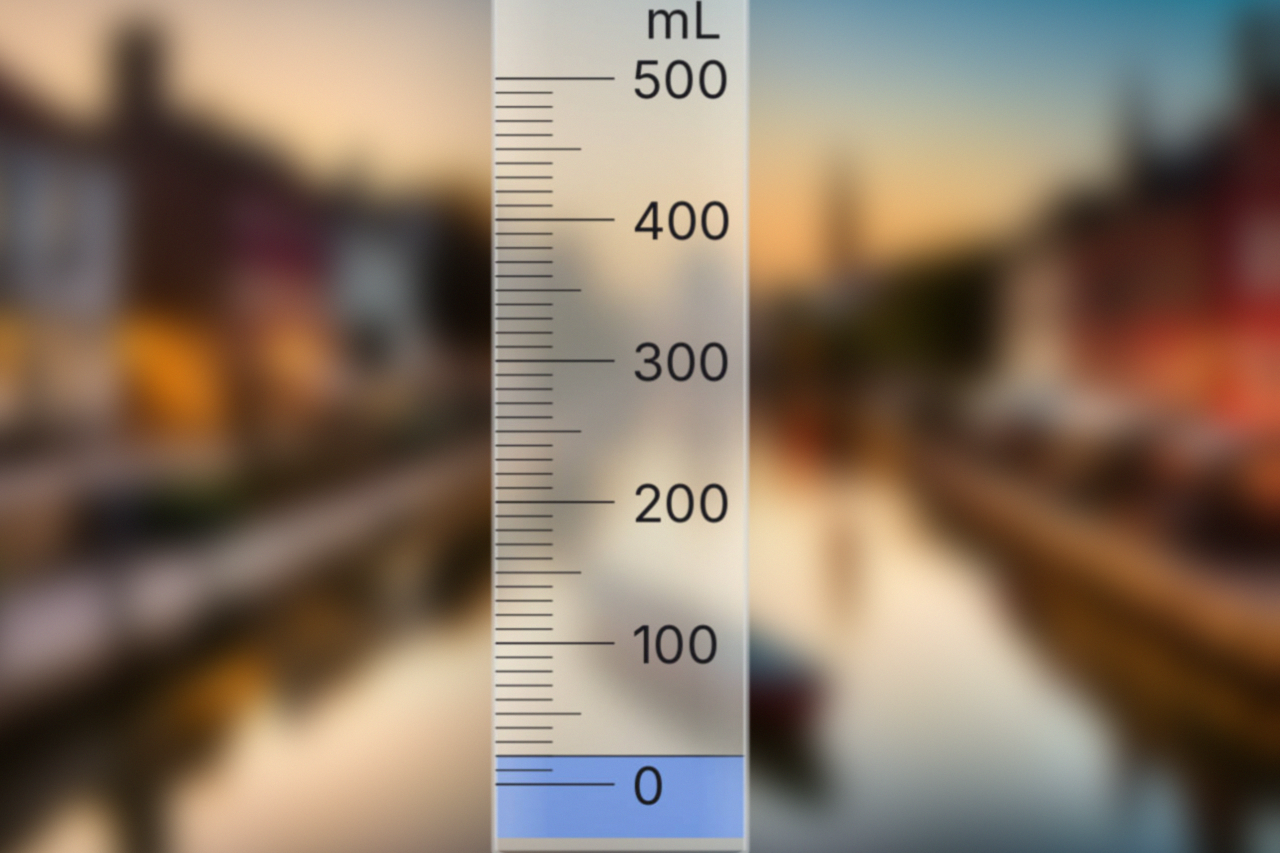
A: **20** mL
